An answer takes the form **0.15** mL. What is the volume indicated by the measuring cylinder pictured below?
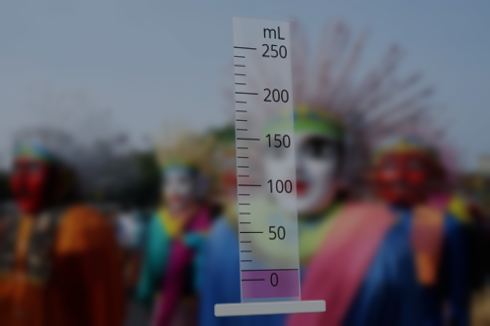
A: **10** mL
